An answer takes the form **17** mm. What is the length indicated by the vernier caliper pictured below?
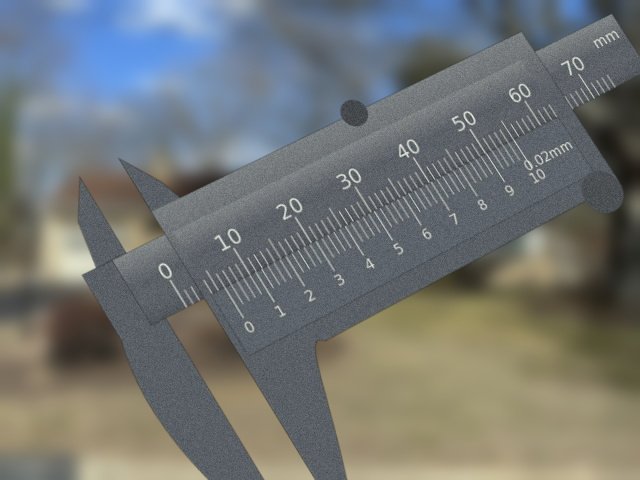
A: **6.0** mm
